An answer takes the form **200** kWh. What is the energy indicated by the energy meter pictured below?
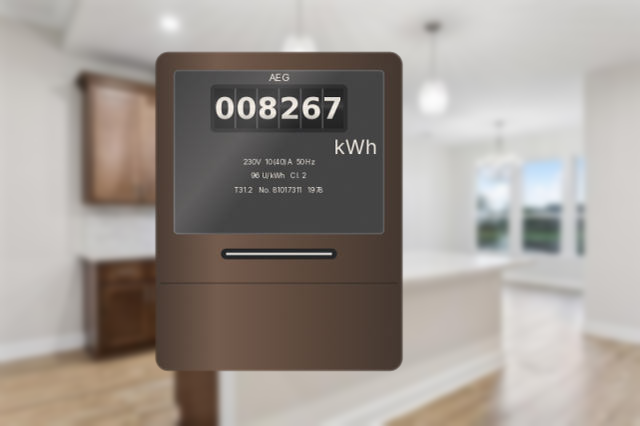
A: **8267** kWh
